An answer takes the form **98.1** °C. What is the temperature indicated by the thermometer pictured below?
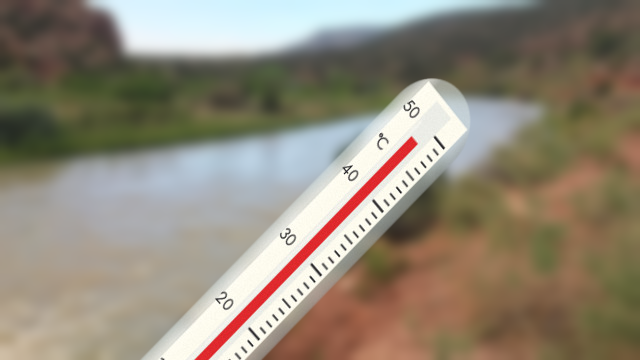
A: **48** °C
